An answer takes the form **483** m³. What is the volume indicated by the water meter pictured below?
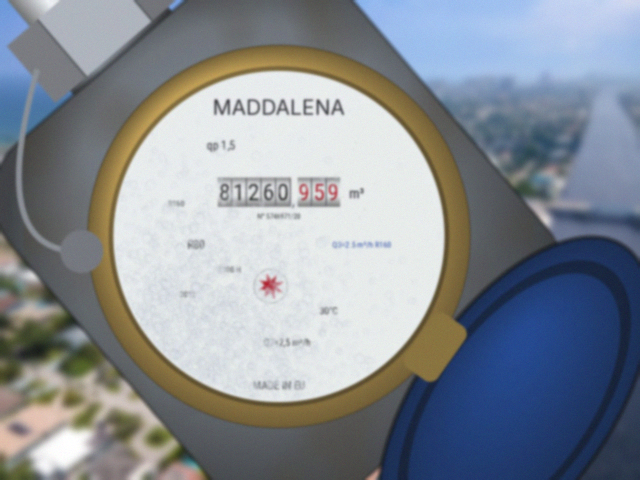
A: **81260.959** m³
